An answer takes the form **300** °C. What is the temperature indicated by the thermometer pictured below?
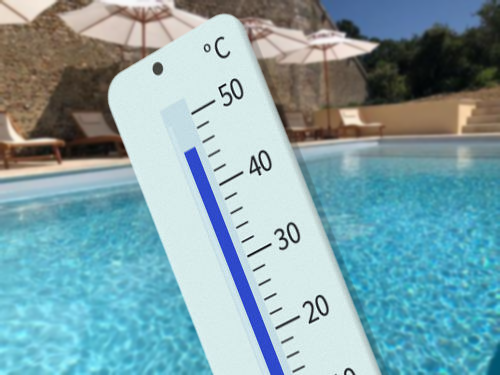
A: **46** °C
